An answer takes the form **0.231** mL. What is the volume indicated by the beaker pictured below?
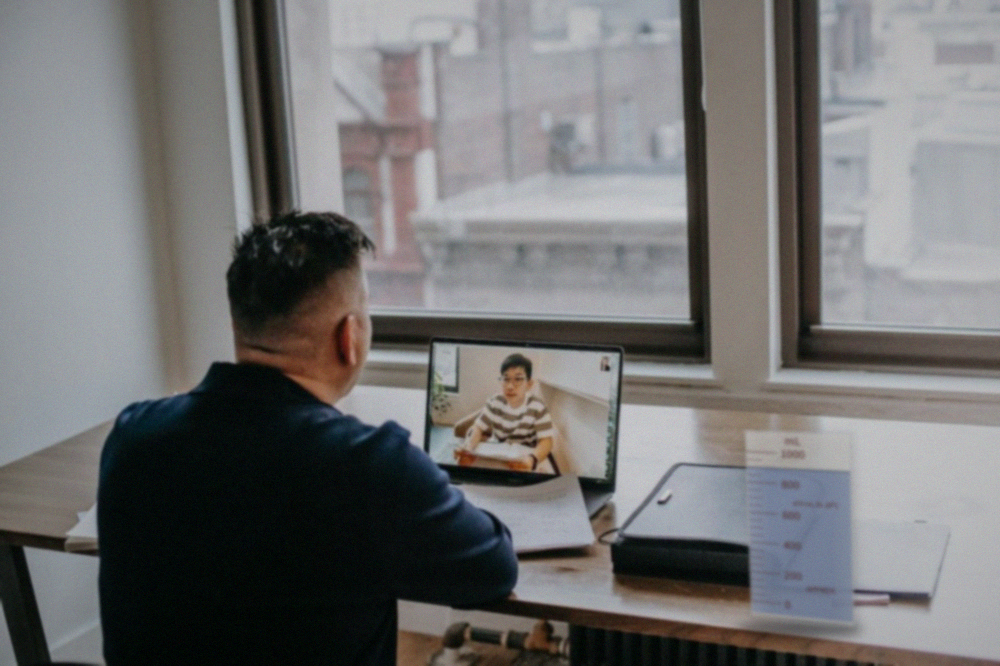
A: **900** mL
